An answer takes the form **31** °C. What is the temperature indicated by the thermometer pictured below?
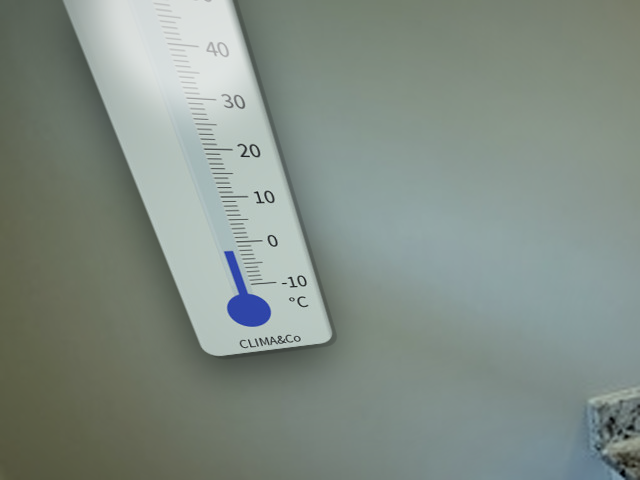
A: **-2** °C
